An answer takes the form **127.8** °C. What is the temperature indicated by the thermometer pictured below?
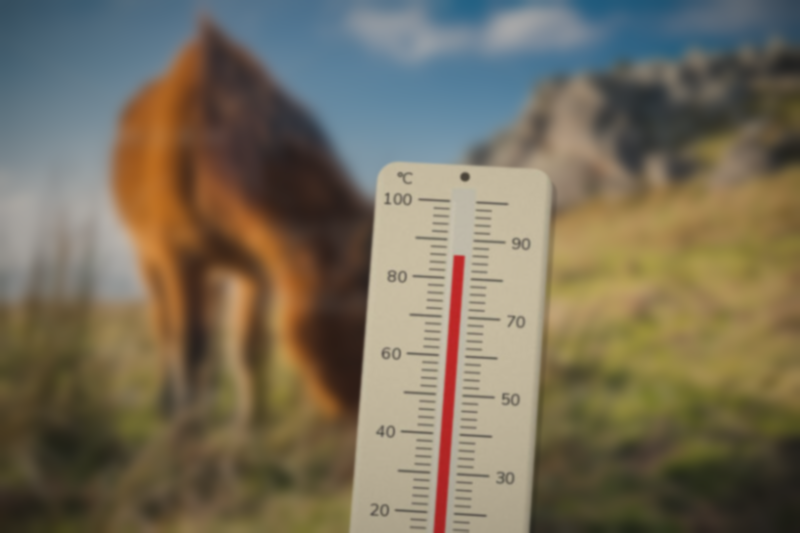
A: **86** °C
